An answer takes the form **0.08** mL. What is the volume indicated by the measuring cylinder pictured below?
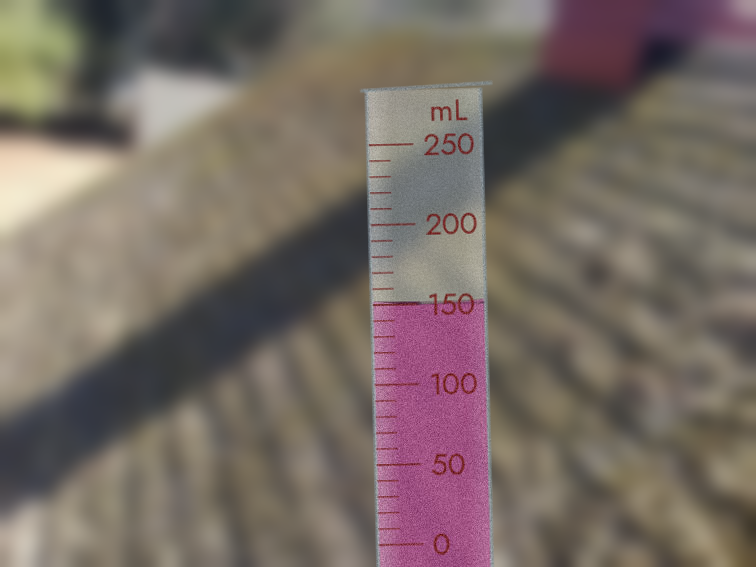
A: **150** mL
